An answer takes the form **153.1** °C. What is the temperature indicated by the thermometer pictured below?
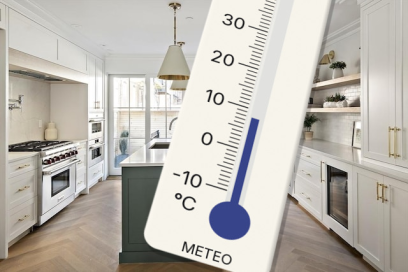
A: **8** °C
